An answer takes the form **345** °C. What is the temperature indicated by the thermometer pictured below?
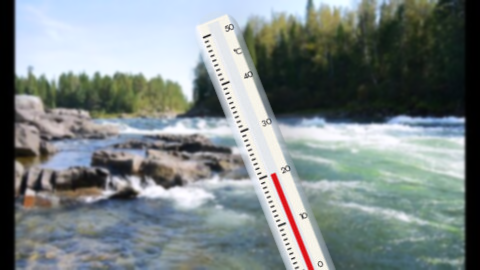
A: **20** °C
